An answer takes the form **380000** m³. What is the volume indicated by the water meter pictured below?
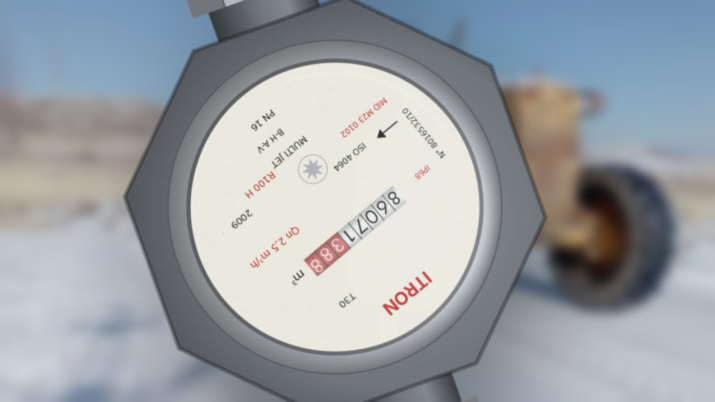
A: **86071.388** m³
